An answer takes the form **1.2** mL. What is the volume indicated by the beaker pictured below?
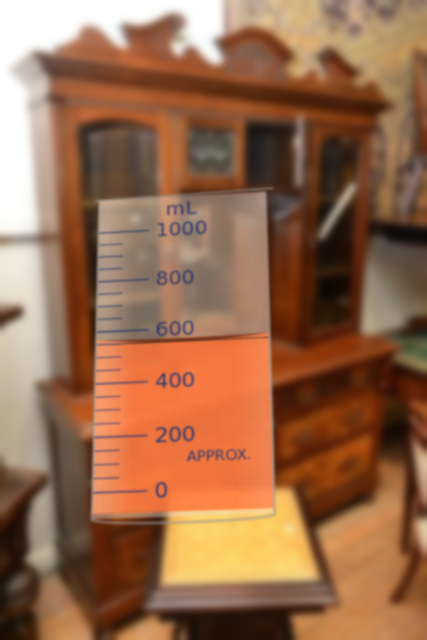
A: **550** mL
